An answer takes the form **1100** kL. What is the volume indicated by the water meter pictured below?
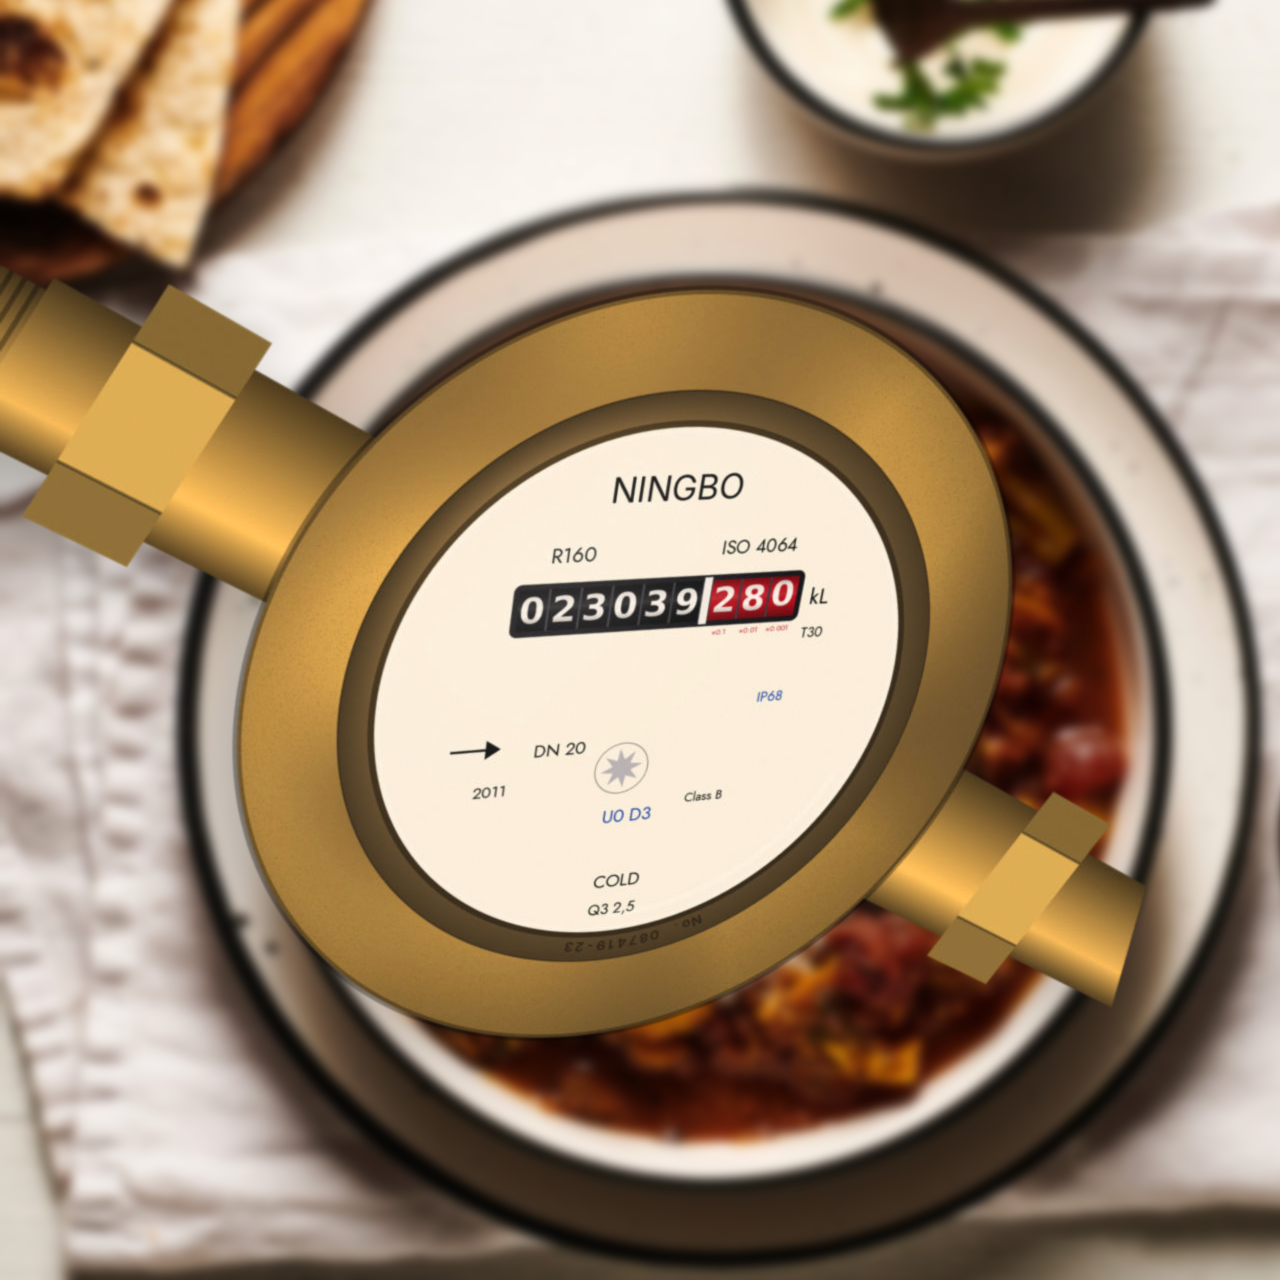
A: **23039.280** kL
